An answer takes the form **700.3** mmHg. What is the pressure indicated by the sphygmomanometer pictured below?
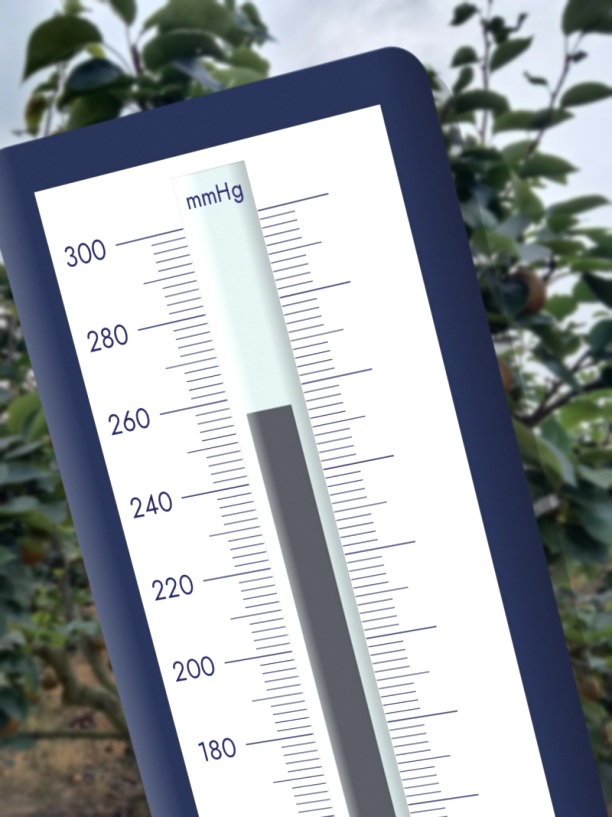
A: **256** mmHg
